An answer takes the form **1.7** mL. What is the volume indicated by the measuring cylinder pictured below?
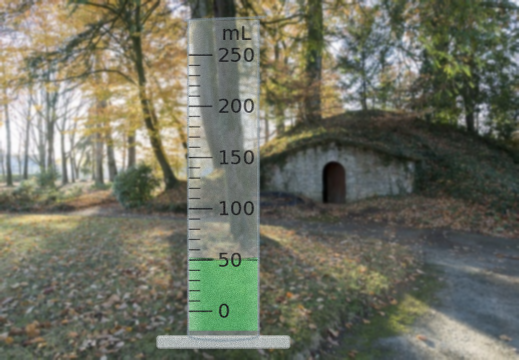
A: **50** mL
